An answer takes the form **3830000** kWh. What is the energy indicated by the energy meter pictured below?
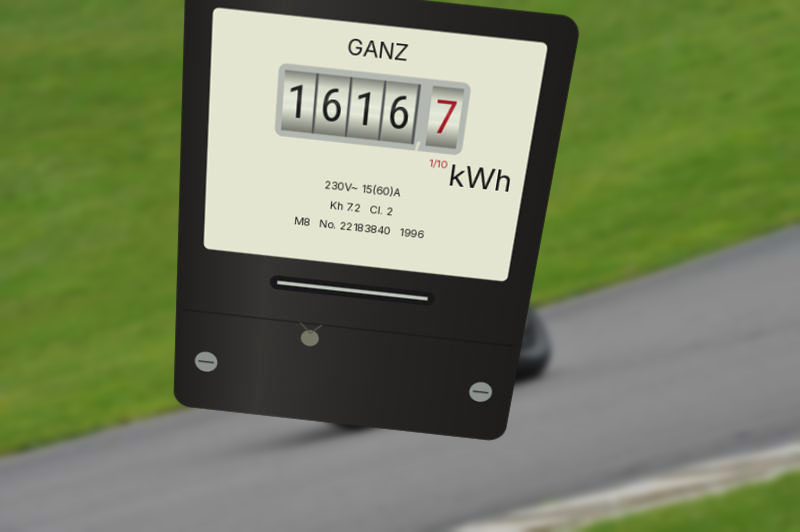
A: **1616.7** kWh
